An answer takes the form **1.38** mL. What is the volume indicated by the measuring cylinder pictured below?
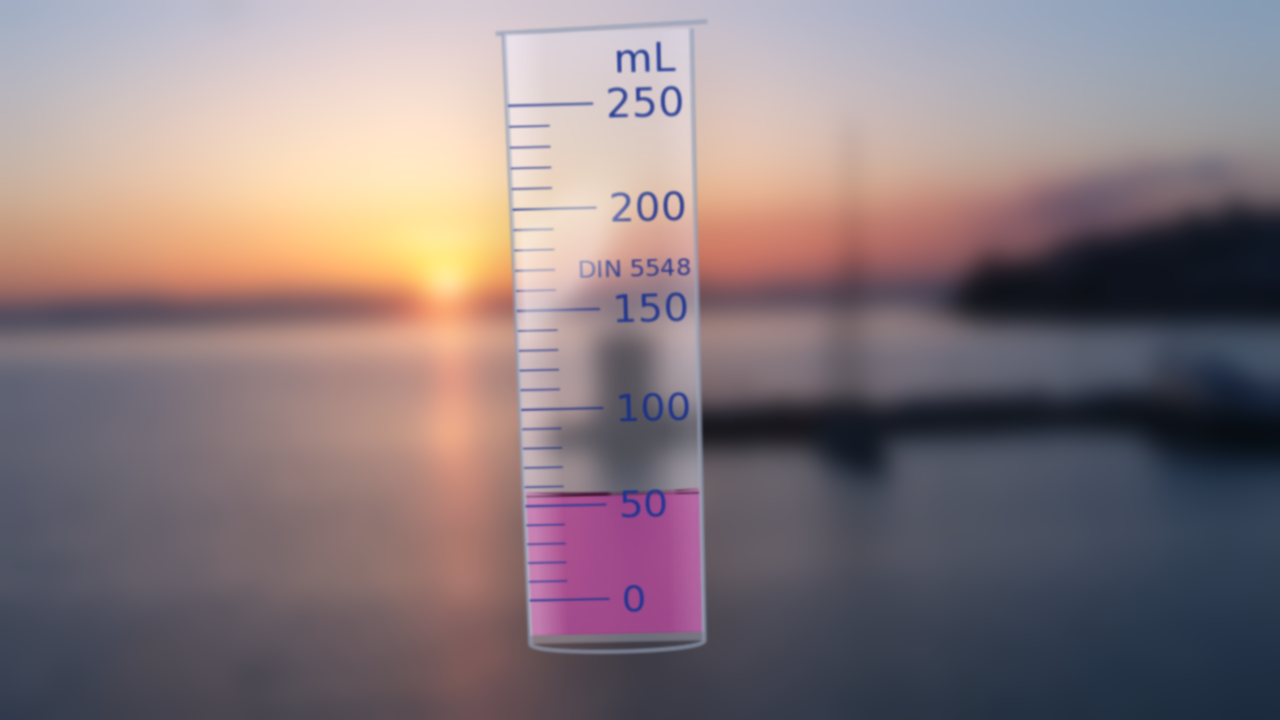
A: **55** mL
